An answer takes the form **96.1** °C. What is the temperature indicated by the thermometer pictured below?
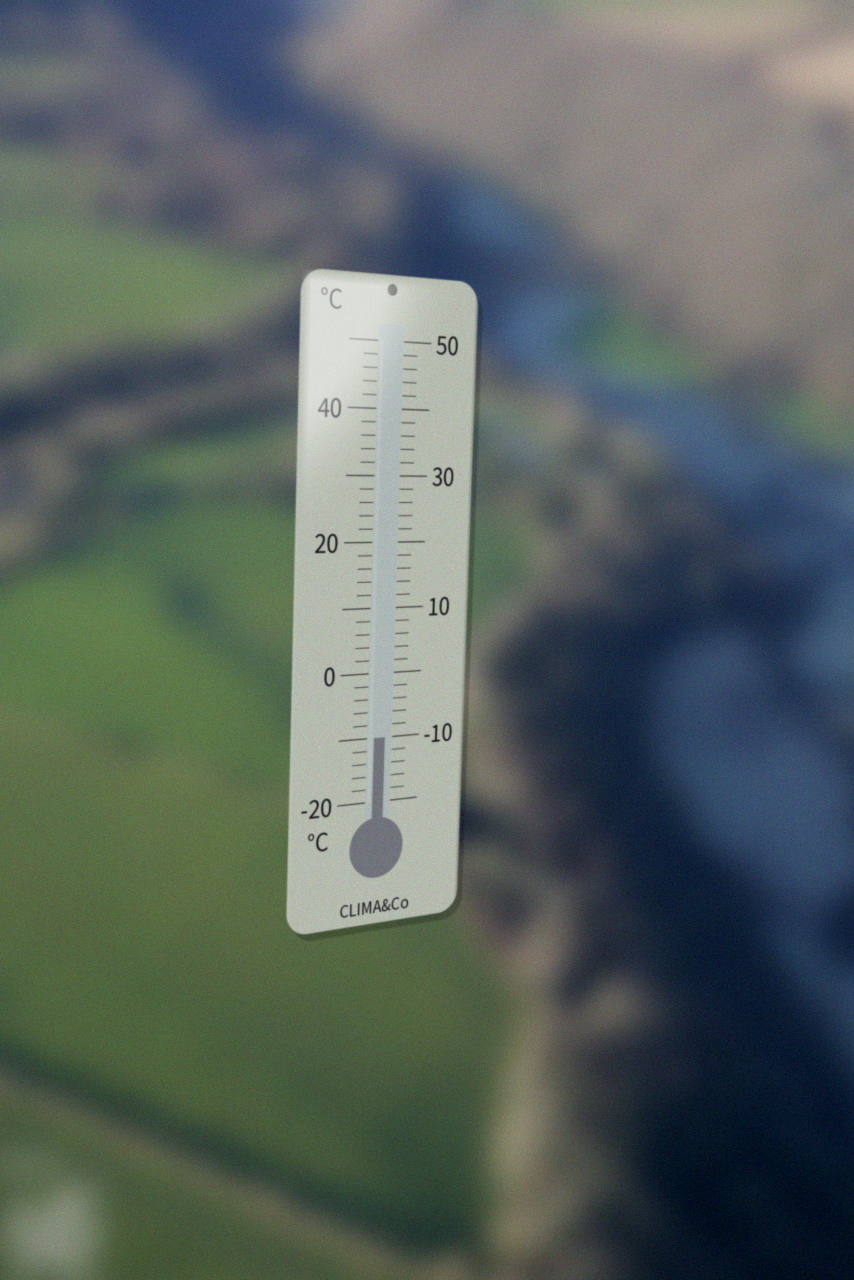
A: **-10** °C
